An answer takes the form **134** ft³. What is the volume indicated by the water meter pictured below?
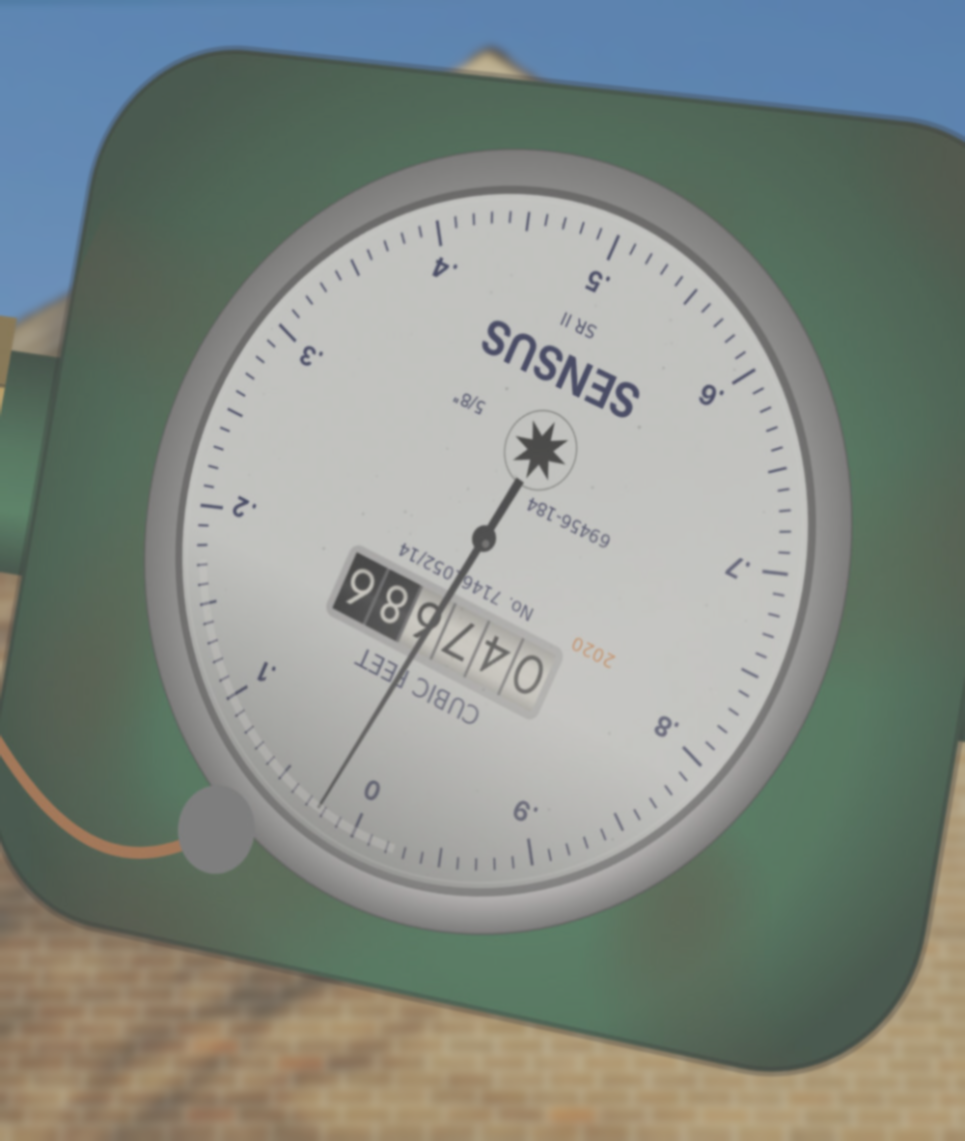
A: **47686.02** ft³
